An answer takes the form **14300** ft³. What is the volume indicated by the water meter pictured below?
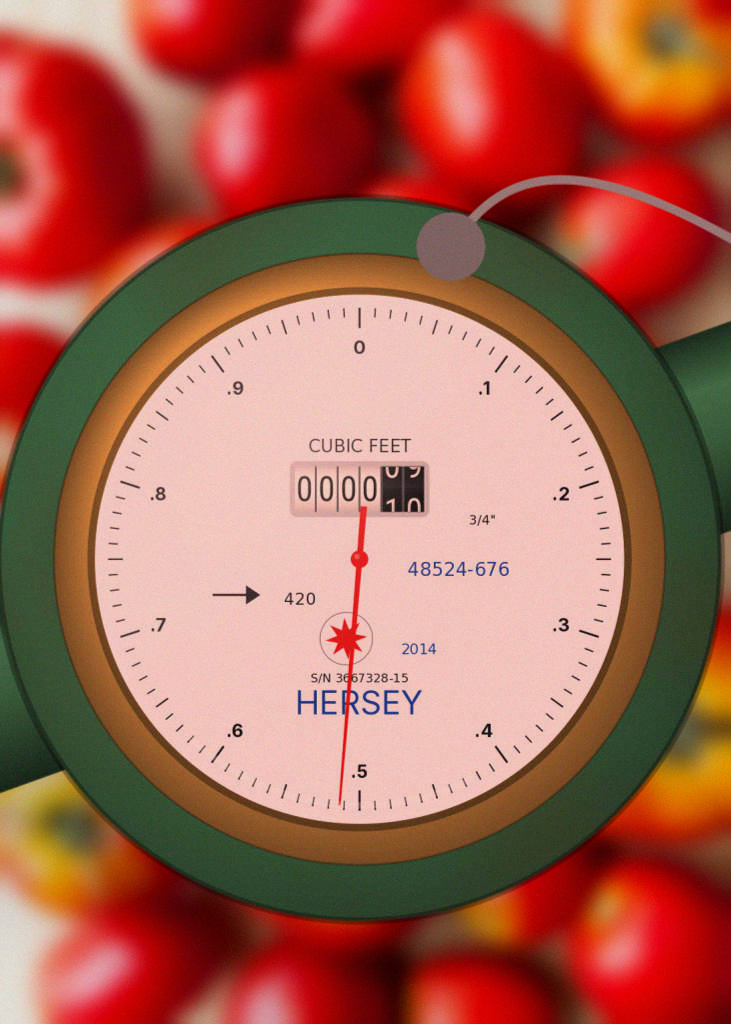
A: **9.51** ft³
